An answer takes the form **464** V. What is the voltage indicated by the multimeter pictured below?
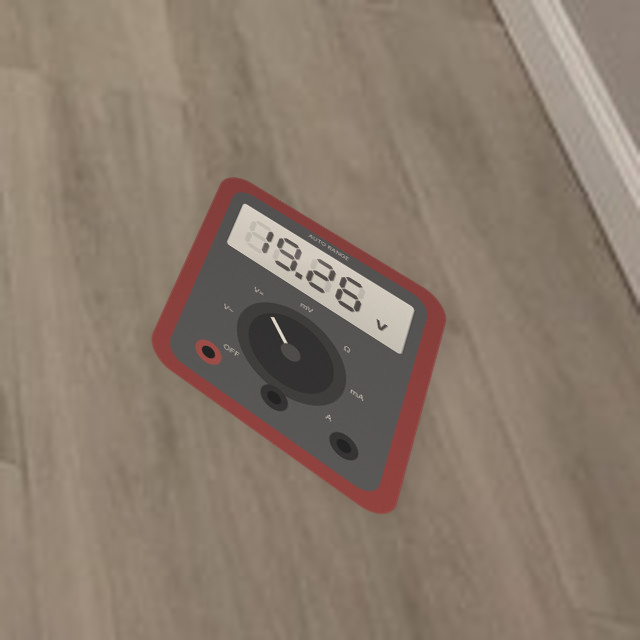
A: **19.26** V
